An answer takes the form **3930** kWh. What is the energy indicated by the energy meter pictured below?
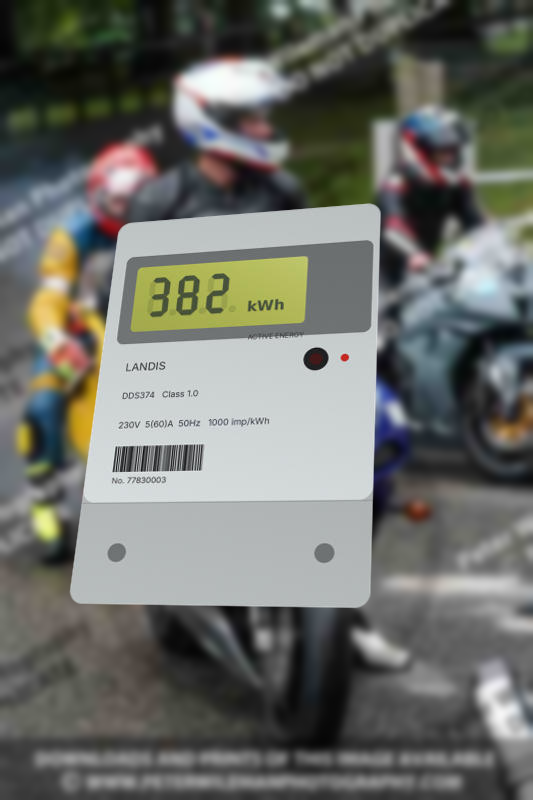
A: **382** kWh
